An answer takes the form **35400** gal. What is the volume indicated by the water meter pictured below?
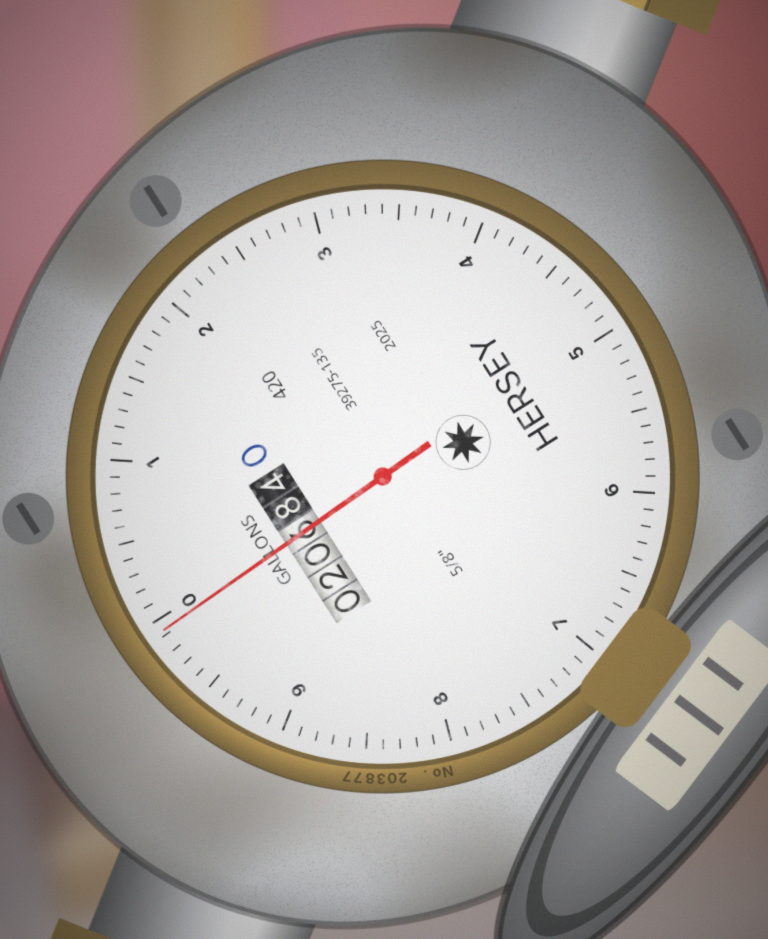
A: **206839.9** gal
